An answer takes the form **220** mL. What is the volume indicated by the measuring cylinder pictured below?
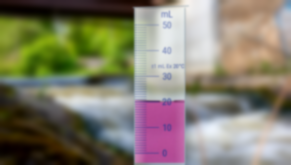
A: **20** mL
